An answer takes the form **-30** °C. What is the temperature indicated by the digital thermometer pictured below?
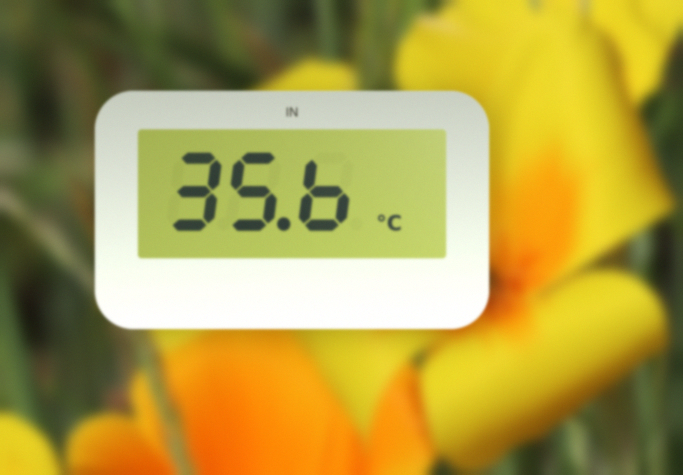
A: **35.6** °C
